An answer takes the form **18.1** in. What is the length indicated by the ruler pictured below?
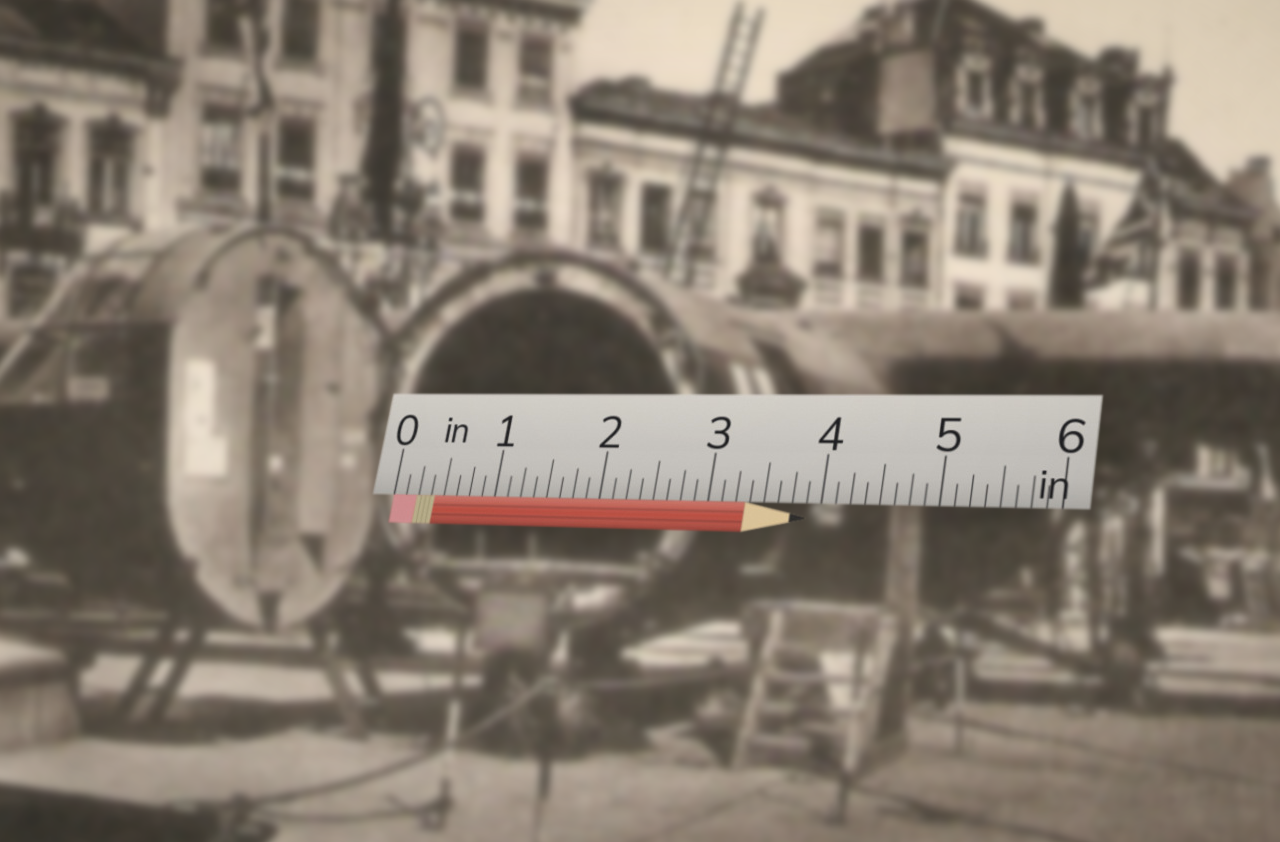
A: **3.875** in
